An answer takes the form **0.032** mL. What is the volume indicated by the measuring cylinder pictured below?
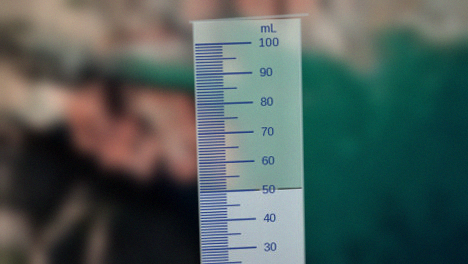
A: **50** mL
